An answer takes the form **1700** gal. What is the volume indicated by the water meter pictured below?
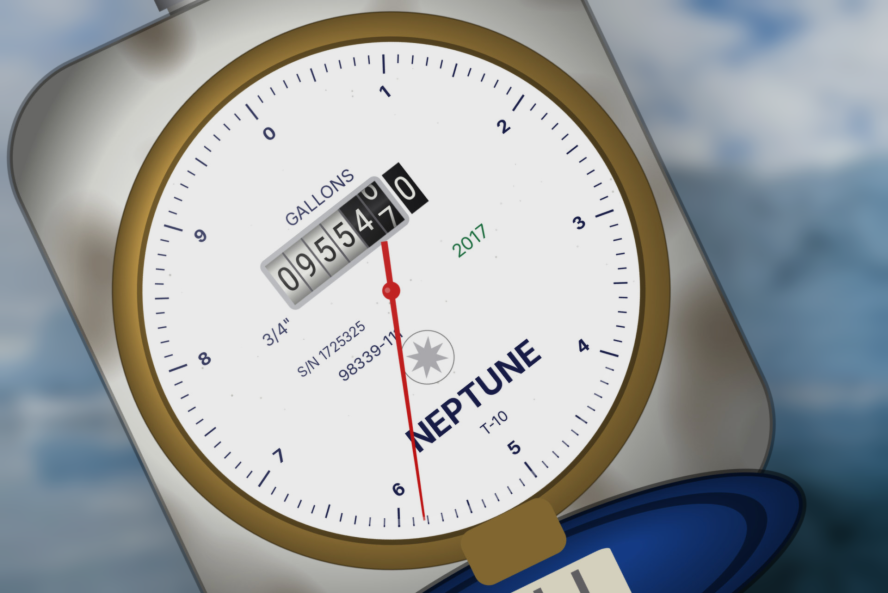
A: **955465.8** gal
